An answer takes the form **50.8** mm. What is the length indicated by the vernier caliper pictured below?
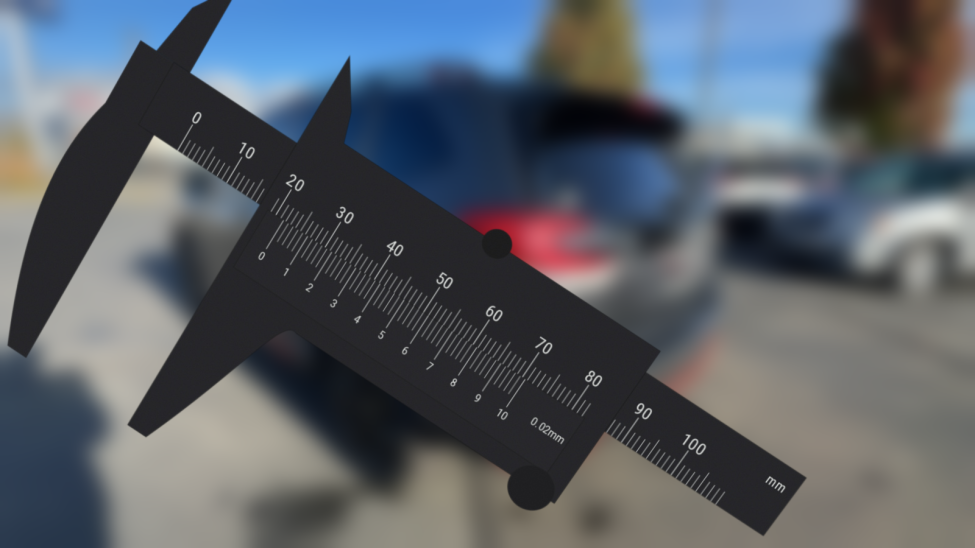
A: **21.6** mm
